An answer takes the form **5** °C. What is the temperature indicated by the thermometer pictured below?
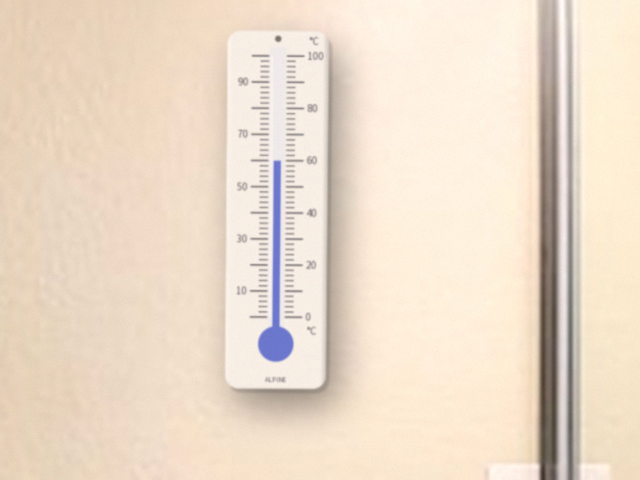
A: **60** °C
